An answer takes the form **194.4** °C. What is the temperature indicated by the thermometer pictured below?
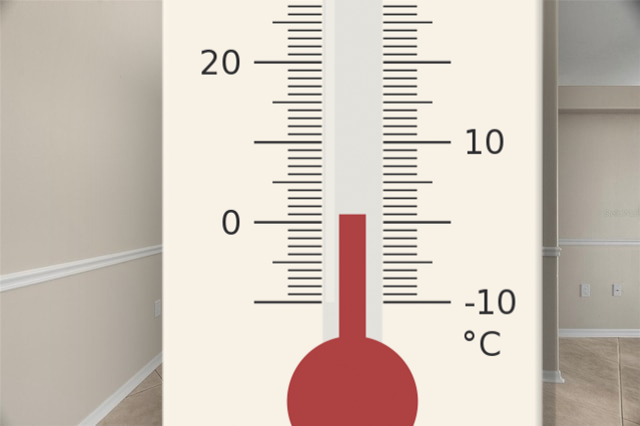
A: **1** °C
